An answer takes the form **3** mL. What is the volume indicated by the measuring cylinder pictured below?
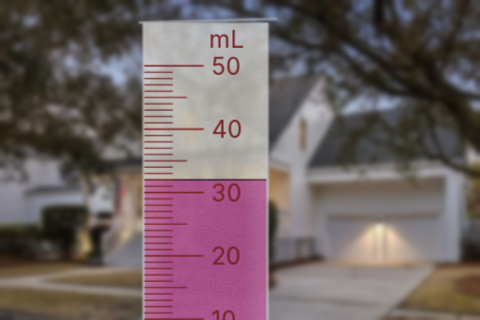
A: **32** mL
